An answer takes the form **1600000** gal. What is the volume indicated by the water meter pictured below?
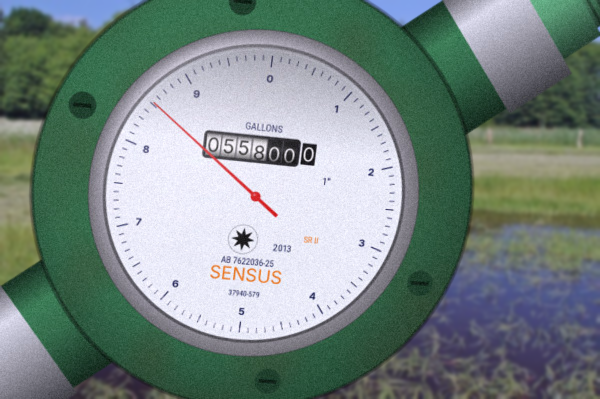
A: **557998.5** gal
